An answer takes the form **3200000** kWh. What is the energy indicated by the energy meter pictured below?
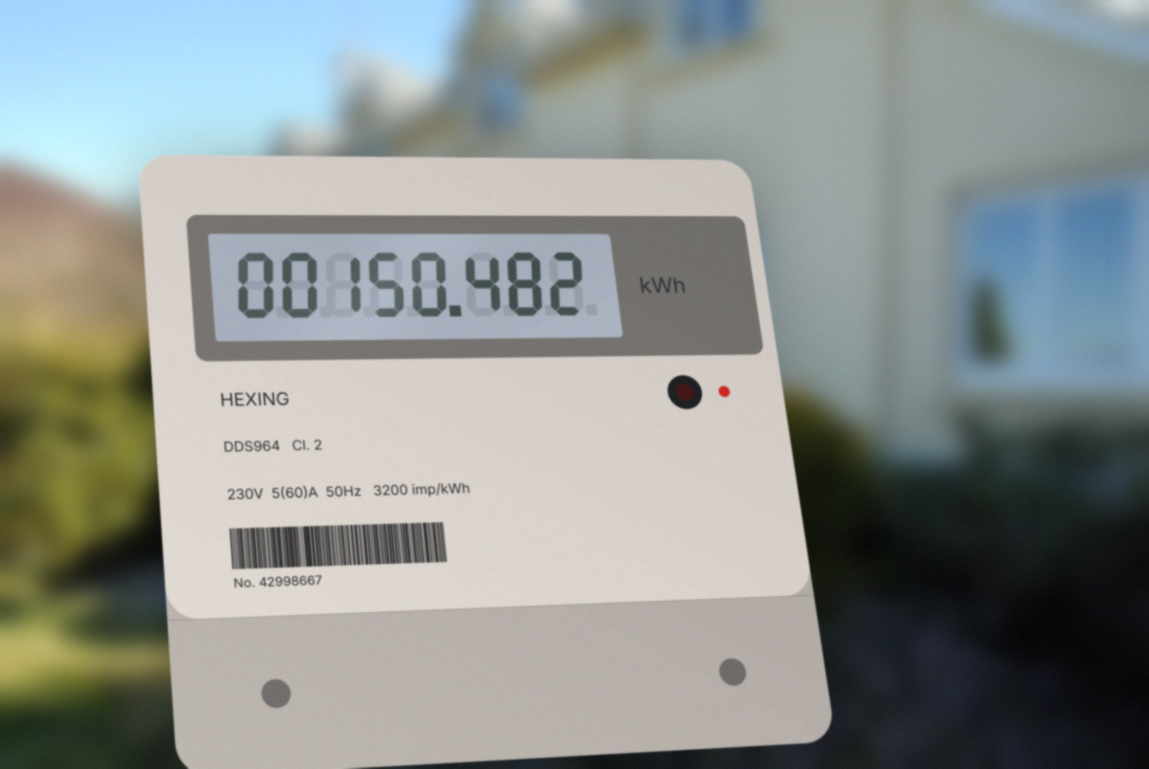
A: **150.482** kWh
